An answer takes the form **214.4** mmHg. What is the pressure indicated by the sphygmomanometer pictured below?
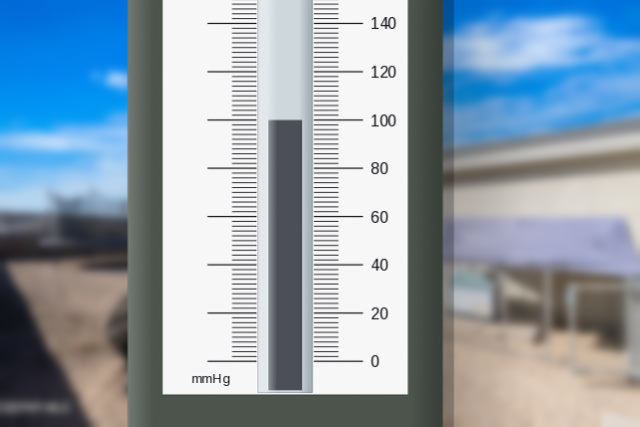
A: **100** mmHg
